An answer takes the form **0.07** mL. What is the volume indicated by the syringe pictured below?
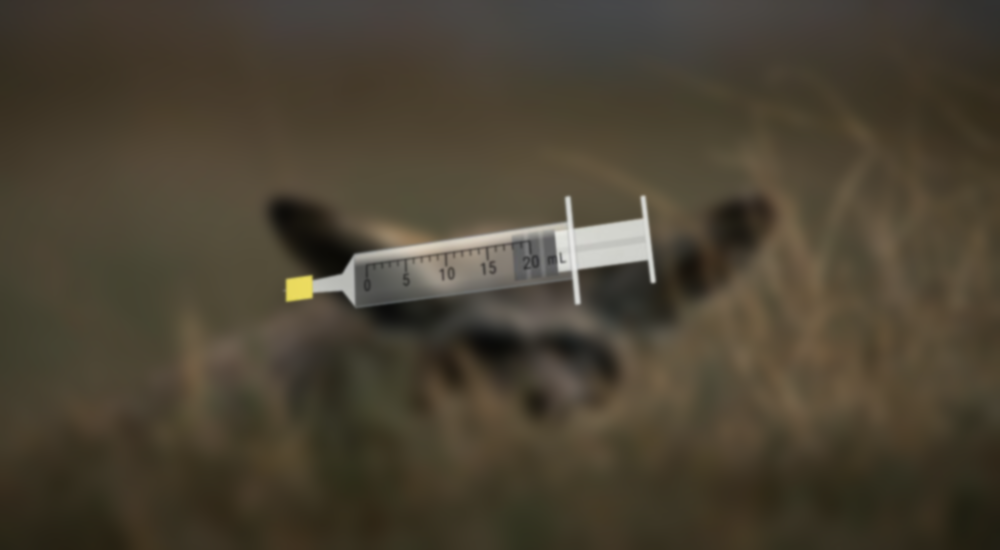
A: **18** mL
